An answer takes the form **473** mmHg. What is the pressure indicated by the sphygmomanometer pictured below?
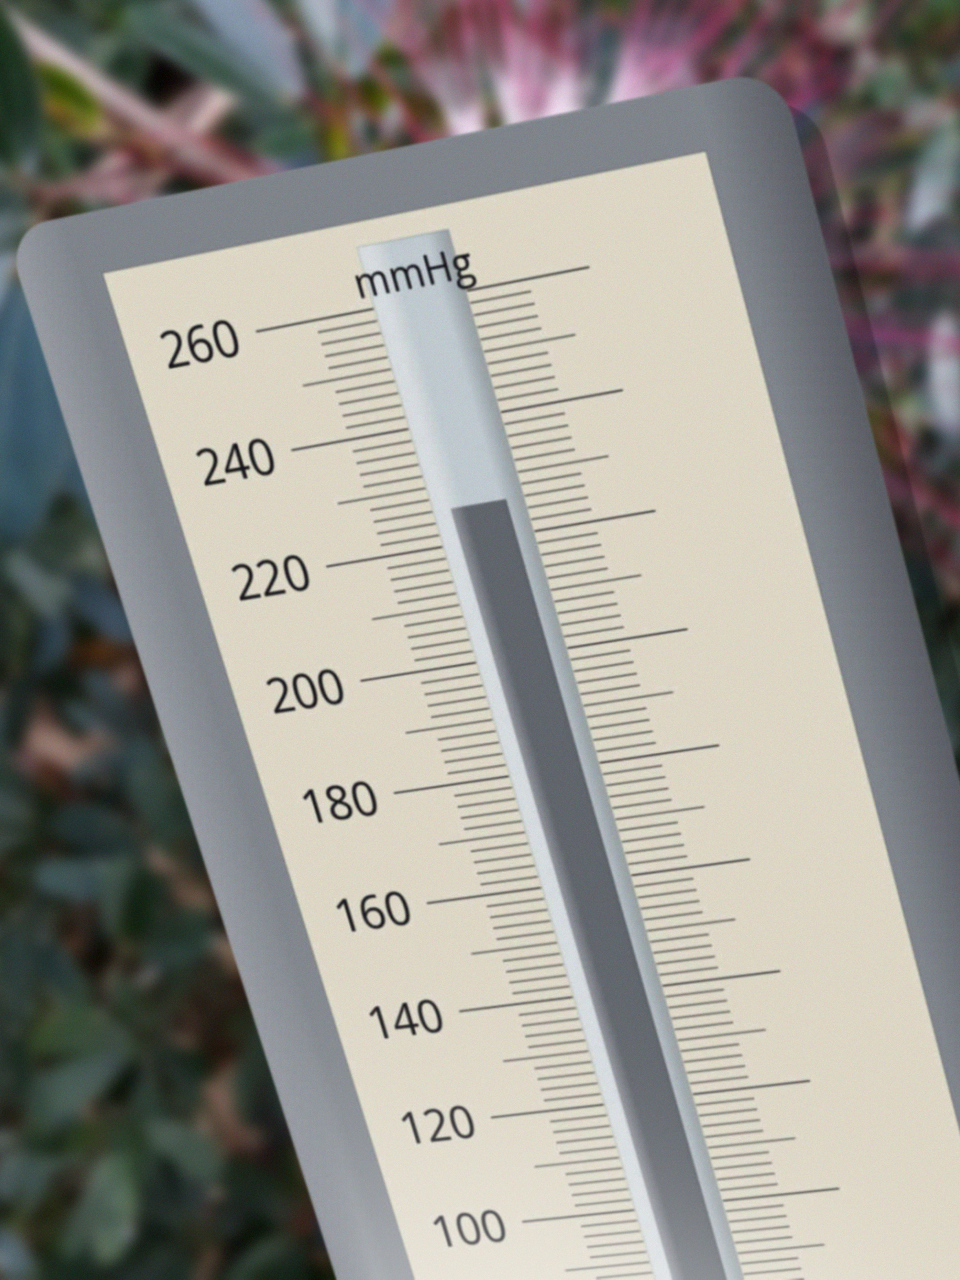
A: **226** mmHg
